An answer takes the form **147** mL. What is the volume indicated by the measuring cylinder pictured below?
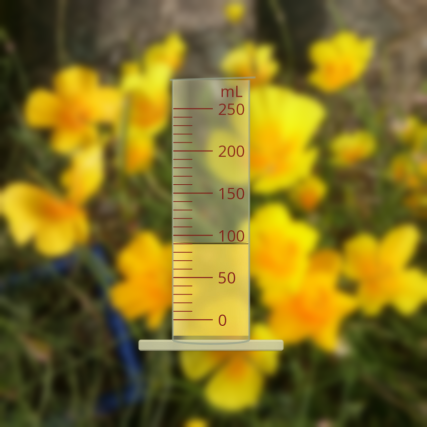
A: **90** mL
